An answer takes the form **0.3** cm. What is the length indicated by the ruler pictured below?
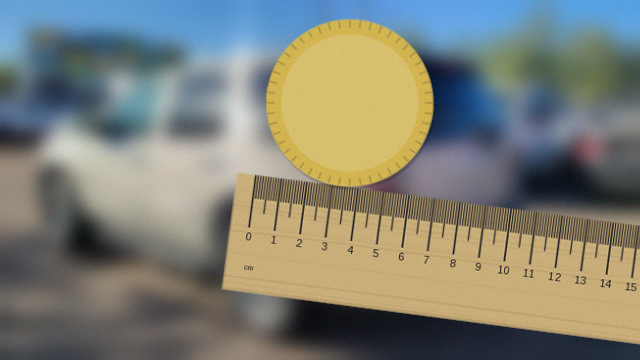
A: **6.5** cm
